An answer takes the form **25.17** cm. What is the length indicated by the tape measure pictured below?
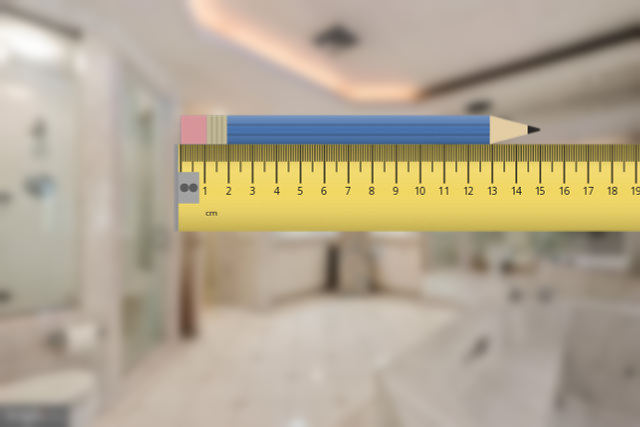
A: **15** cm
